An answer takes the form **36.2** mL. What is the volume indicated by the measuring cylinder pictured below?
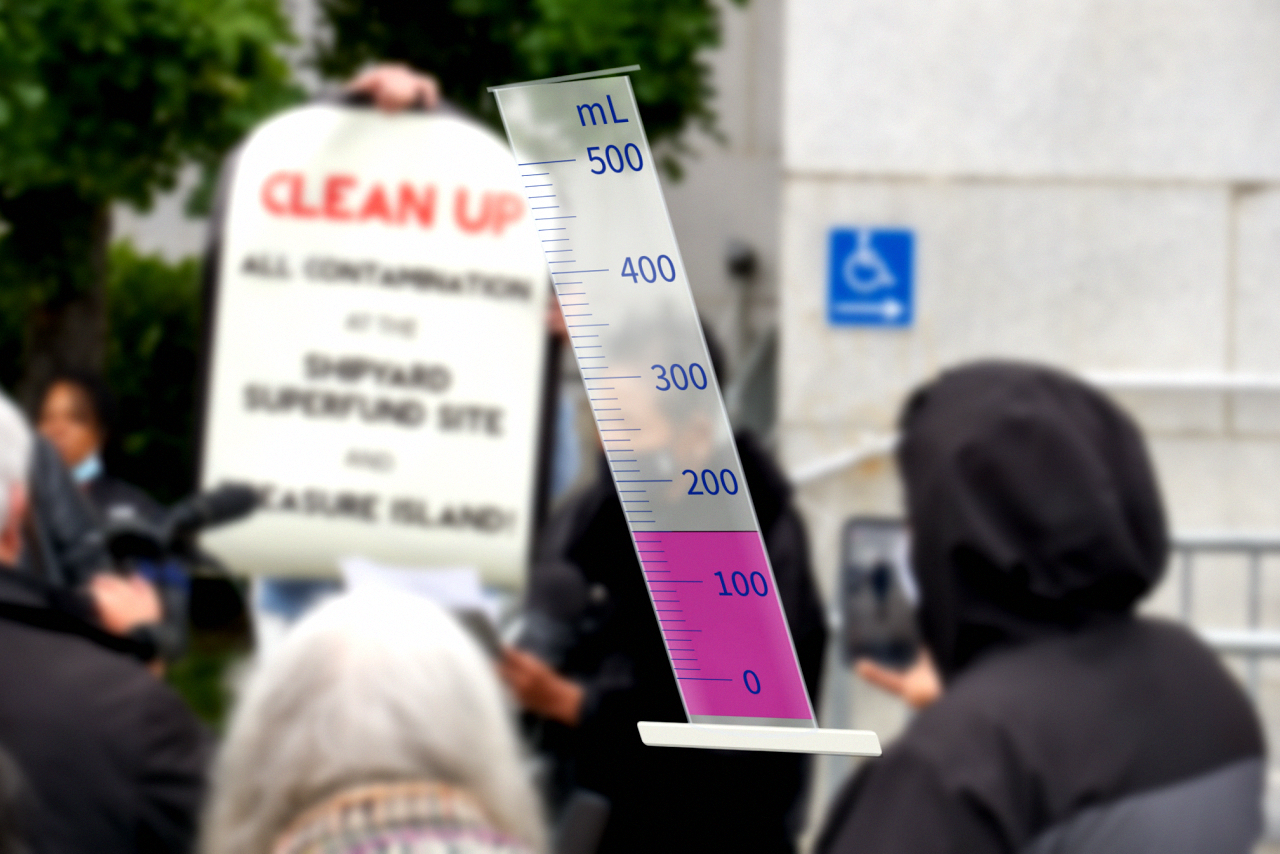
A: **150** mL
